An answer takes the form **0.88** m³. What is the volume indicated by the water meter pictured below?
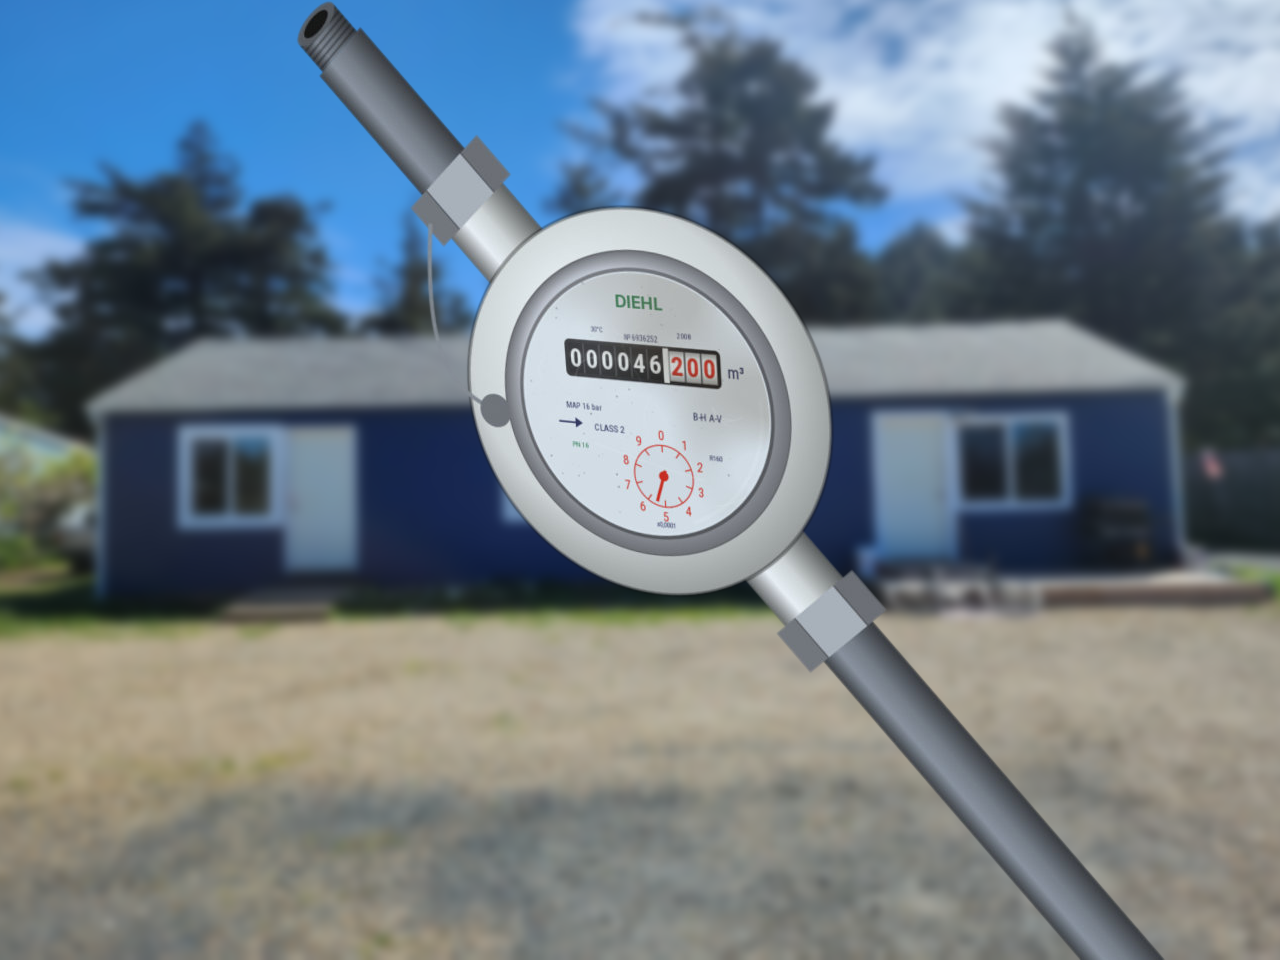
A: **46.2005** m³
